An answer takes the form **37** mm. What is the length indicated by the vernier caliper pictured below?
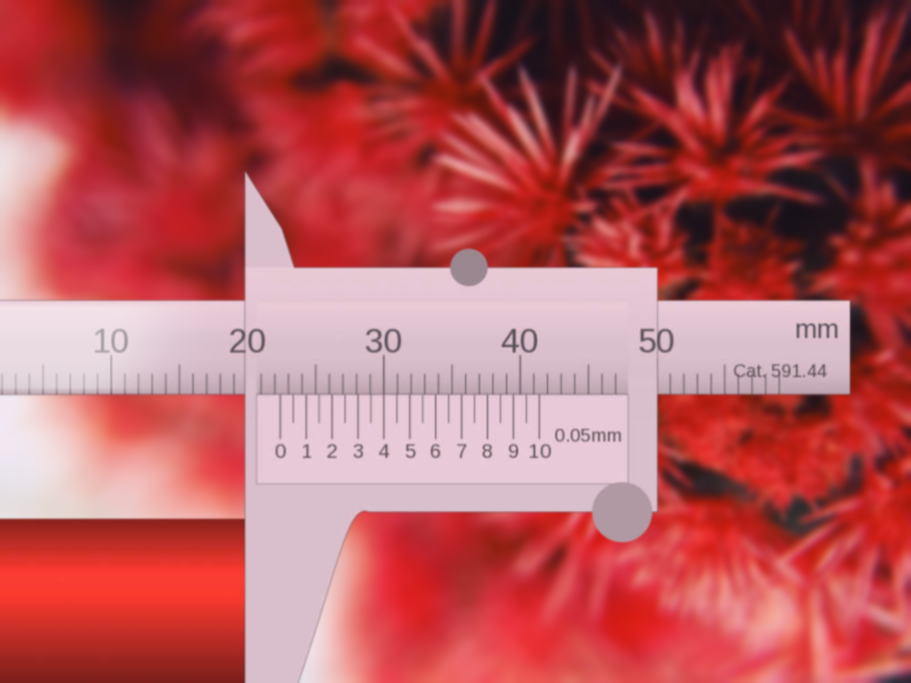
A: **22.4** mm
